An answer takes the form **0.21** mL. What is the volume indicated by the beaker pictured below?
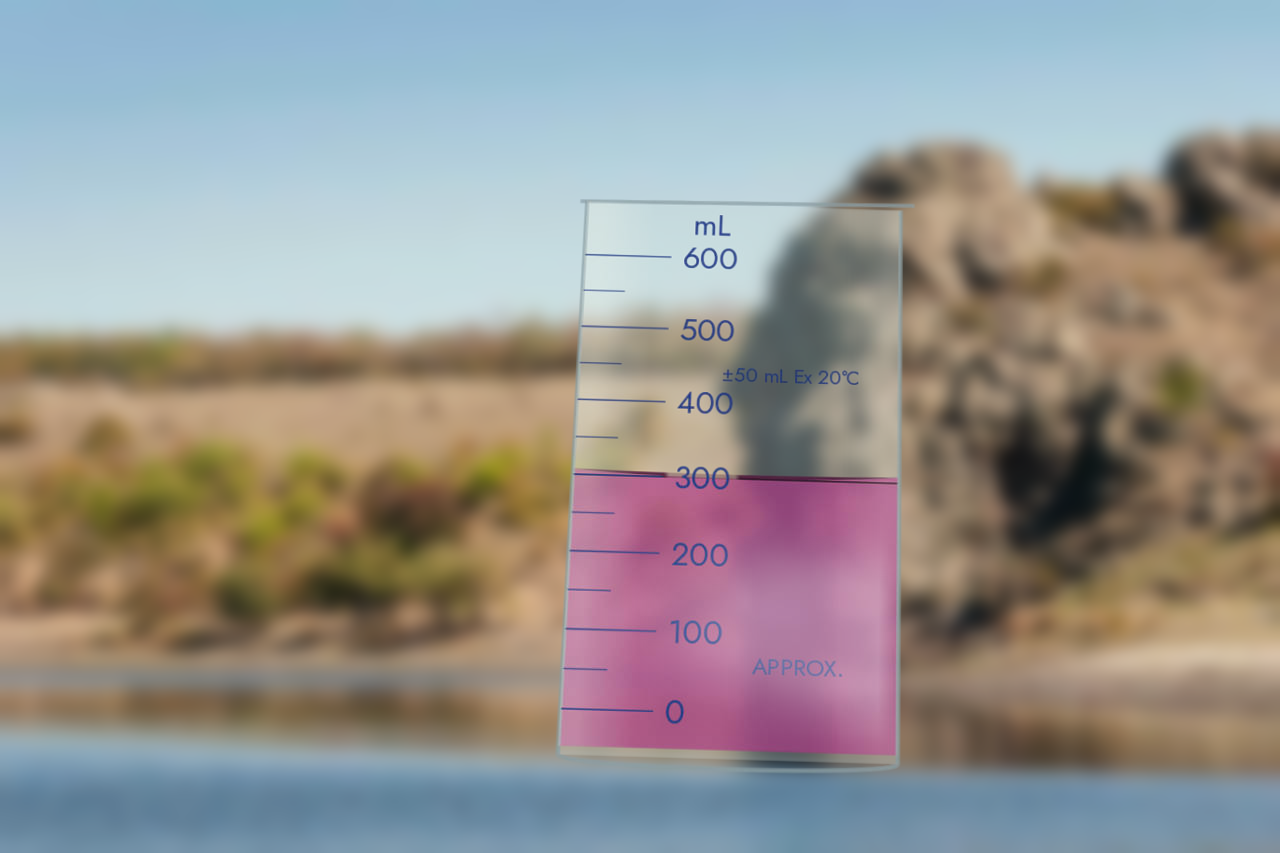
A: **300** mL
